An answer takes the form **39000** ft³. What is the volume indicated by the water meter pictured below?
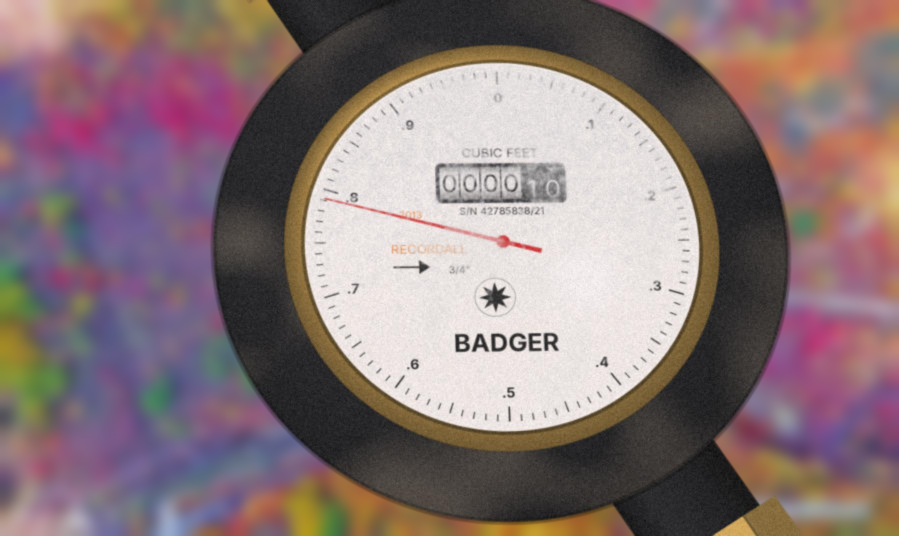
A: **9.79** ft³
